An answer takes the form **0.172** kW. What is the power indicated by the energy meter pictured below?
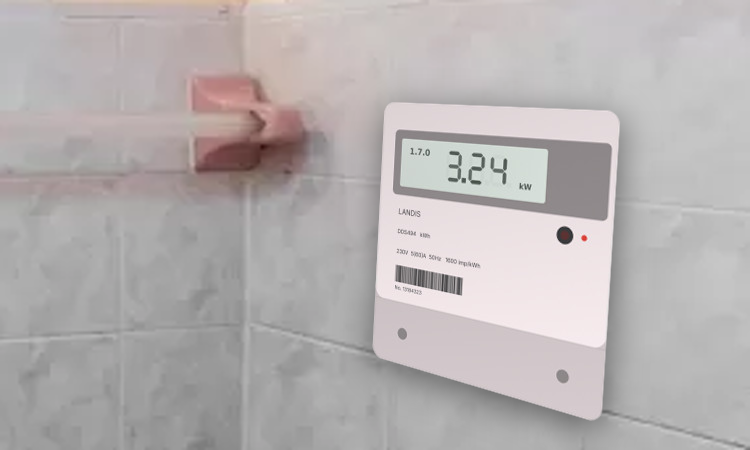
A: **3.24** kW
